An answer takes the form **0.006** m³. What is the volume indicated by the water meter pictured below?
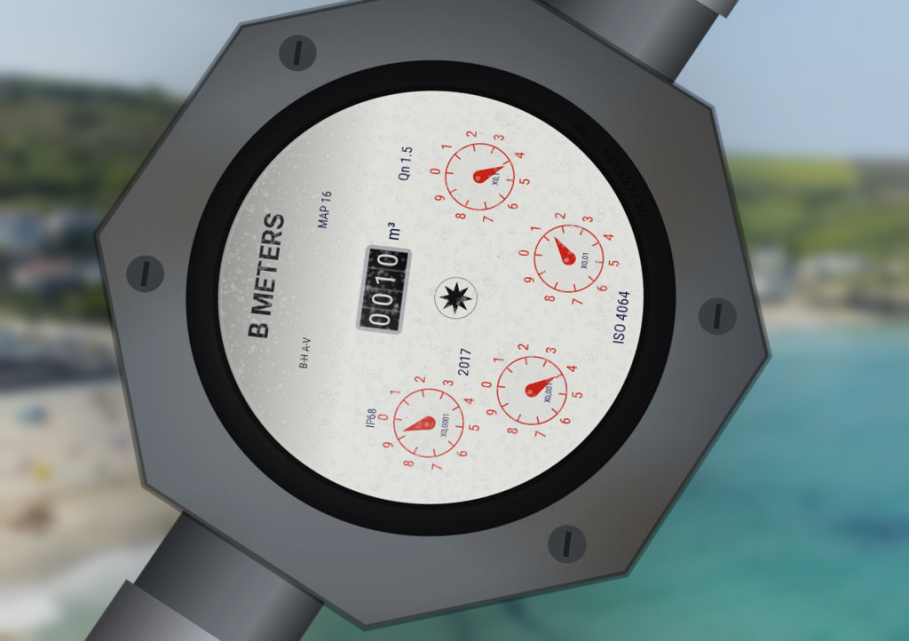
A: **10.4139** m³
